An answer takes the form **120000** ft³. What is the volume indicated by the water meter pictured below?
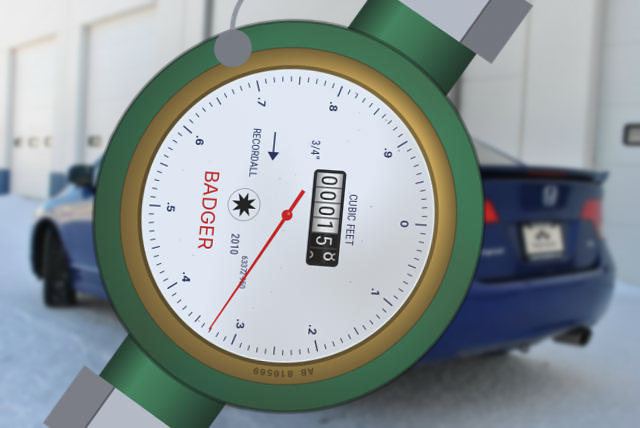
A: **158.33** ft³
